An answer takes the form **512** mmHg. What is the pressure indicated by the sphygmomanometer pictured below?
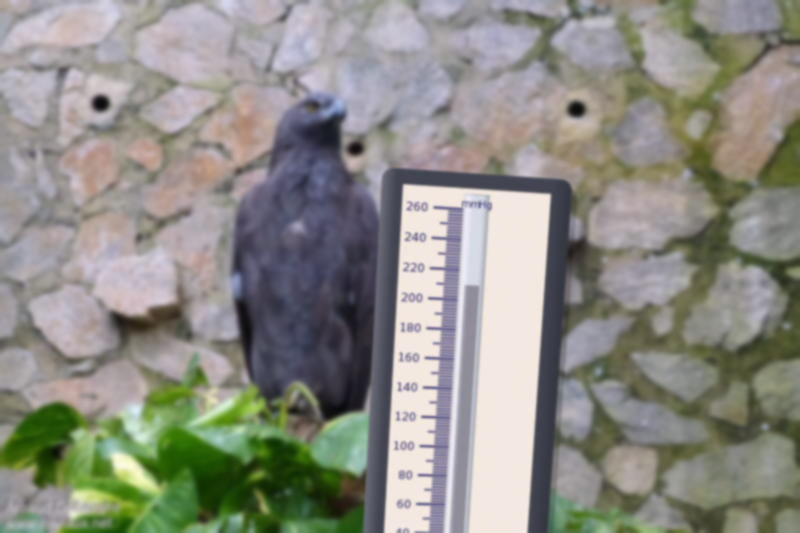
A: **210** mmHg
